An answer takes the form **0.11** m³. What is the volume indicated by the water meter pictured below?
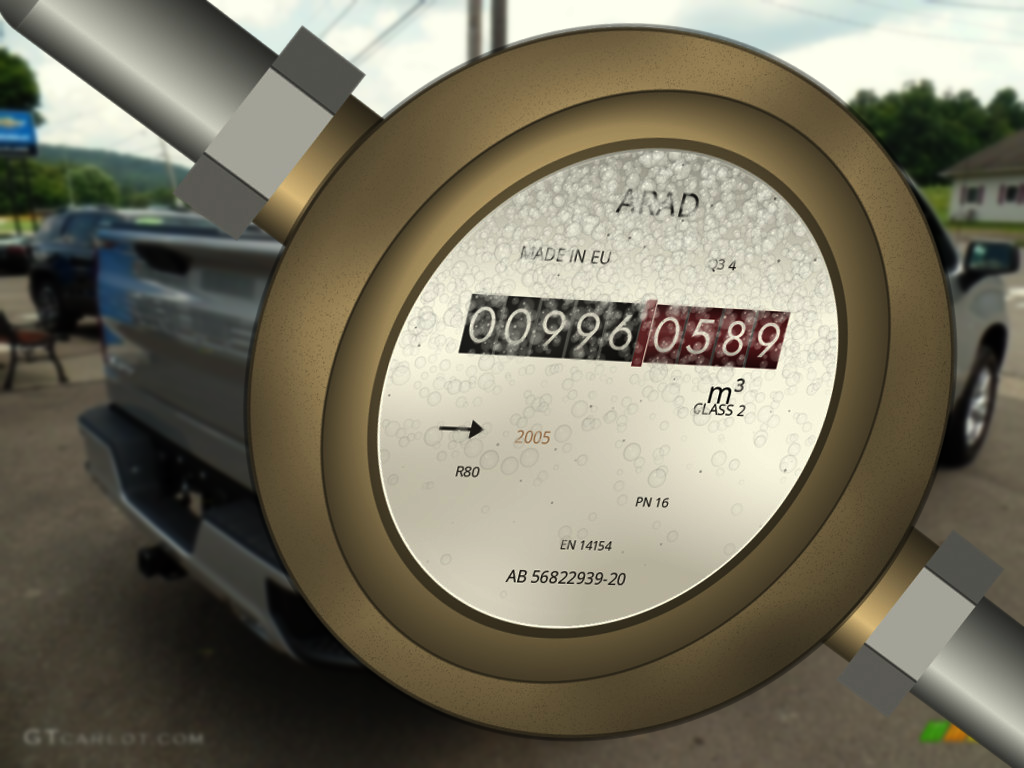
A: **996.0589** m³
